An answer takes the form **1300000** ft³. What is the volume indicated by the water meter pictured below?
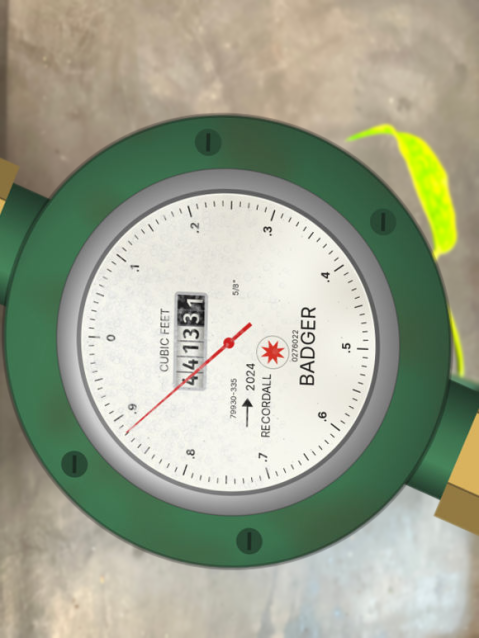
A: **441330.88** ft³
